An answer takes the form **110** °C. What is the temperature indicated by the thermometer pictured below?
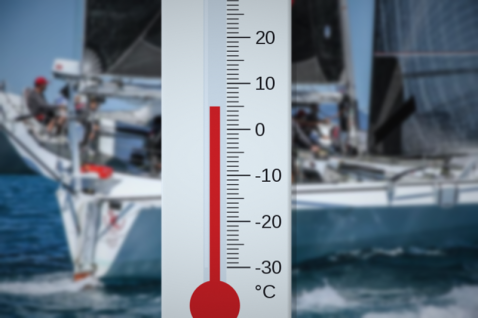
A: **5** °C
